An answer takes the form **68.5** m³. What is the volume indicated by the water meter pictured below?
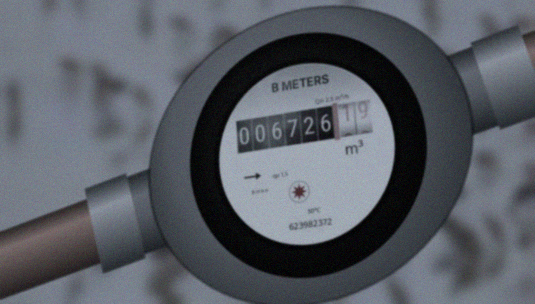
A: **6726.19** m³
